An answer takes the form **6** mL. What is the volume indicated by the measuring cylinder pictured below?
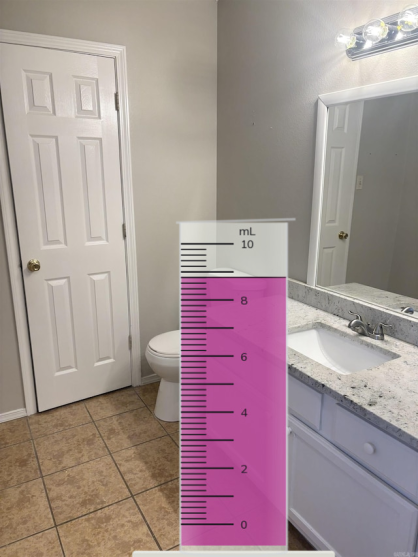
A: **8.8** mL
